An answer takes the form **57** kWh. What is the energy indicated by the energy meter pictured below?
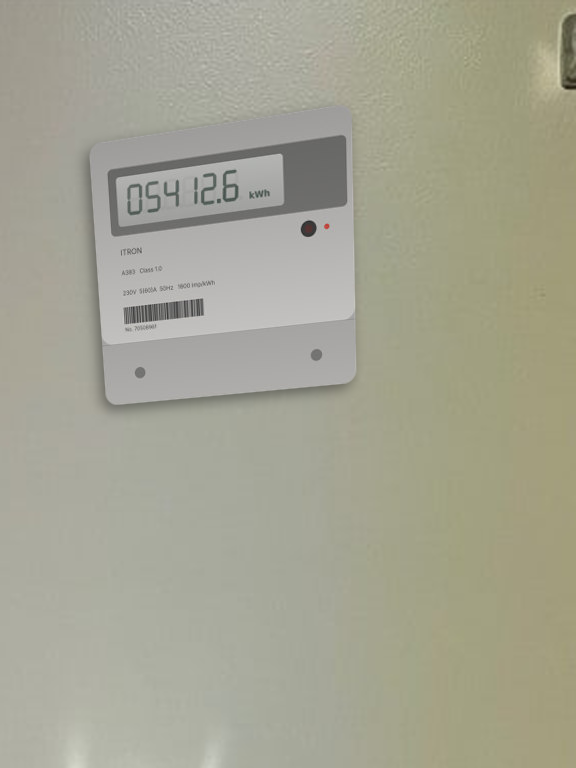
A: **5412.6** kWh
